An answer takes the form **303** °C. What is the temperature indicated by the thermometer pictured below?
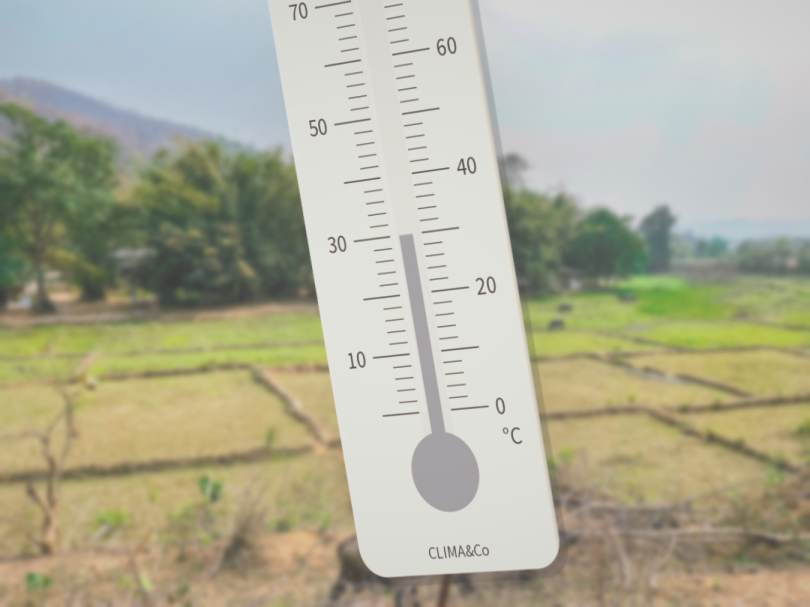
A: **30** °C
